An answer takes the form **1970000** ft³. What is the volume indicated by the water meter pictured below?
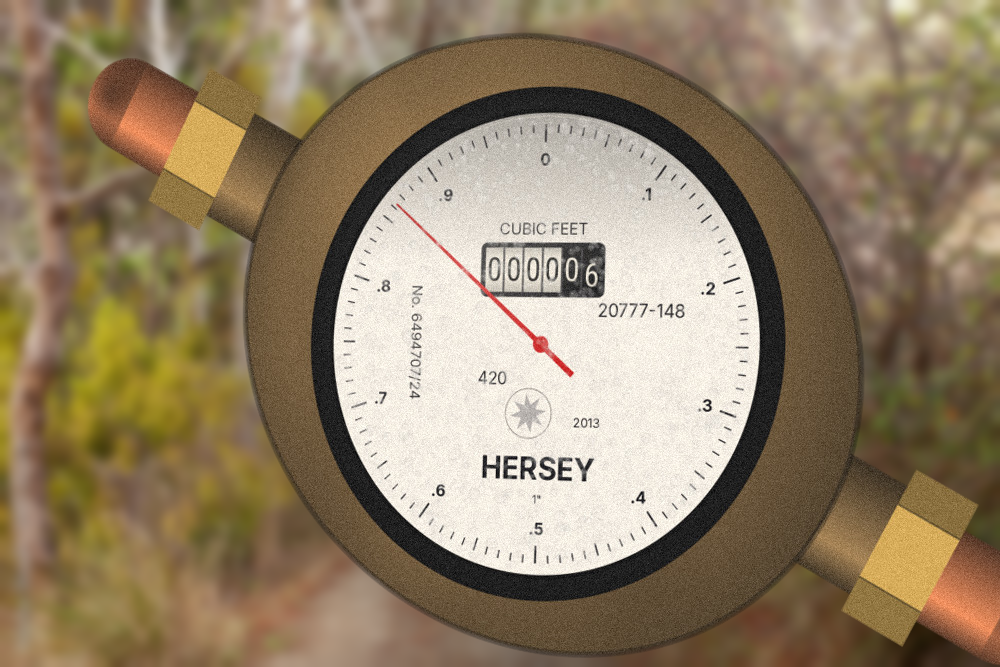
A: **5.86** ft³
